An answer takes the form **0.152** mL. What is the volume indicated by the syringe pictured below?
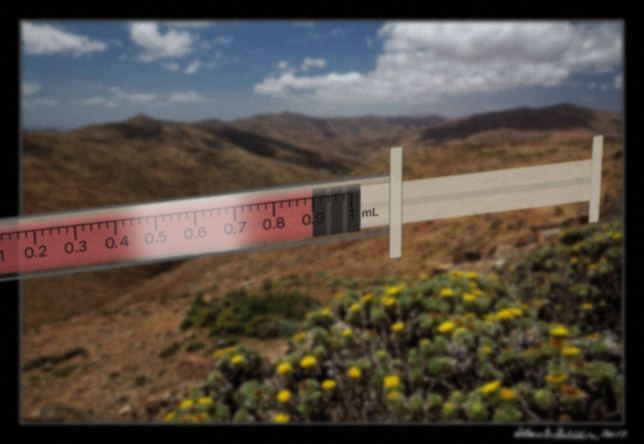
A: **0.9** mL
